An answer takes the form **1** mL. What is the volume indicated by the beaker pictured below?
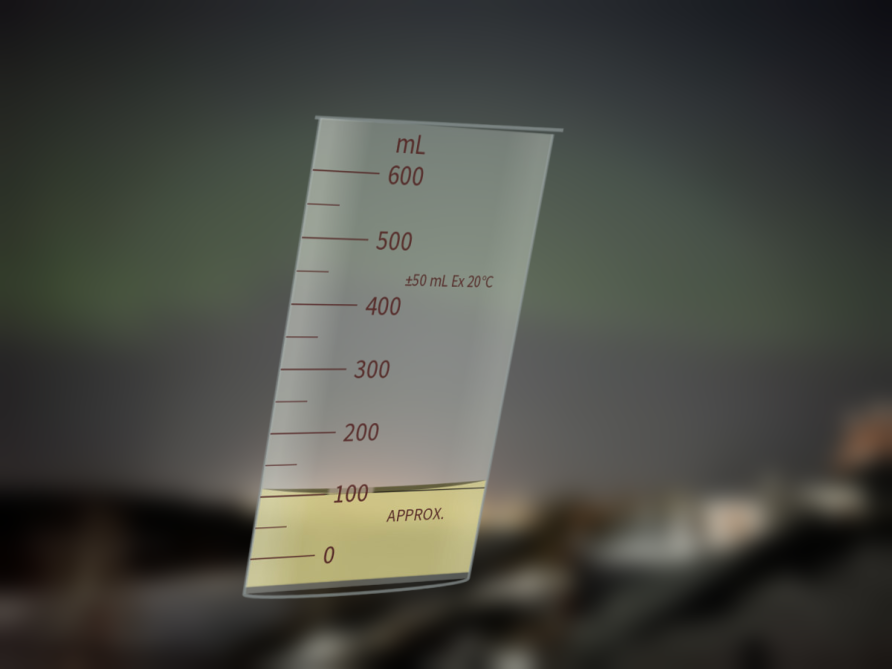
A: **100** mL
